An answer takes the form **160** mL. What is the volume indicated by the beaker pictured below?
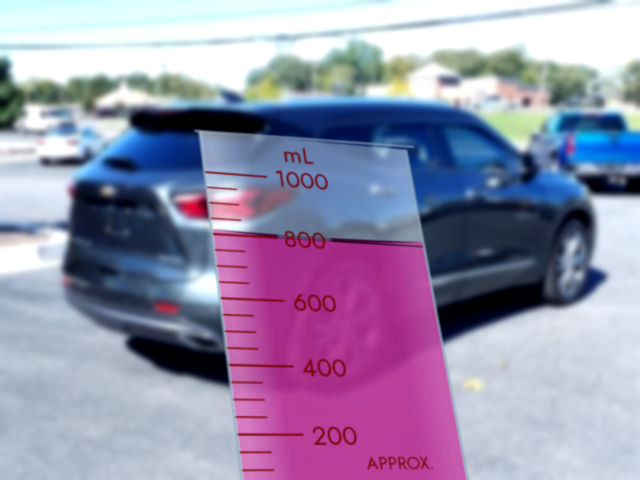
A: **800** mL
